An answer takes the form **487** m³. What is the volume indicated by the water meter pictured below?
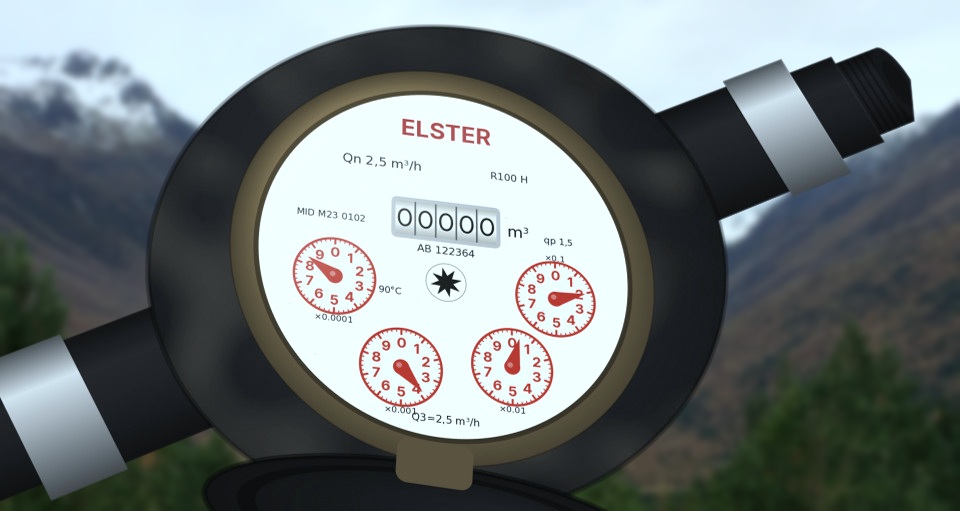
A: **0.2038** m³
